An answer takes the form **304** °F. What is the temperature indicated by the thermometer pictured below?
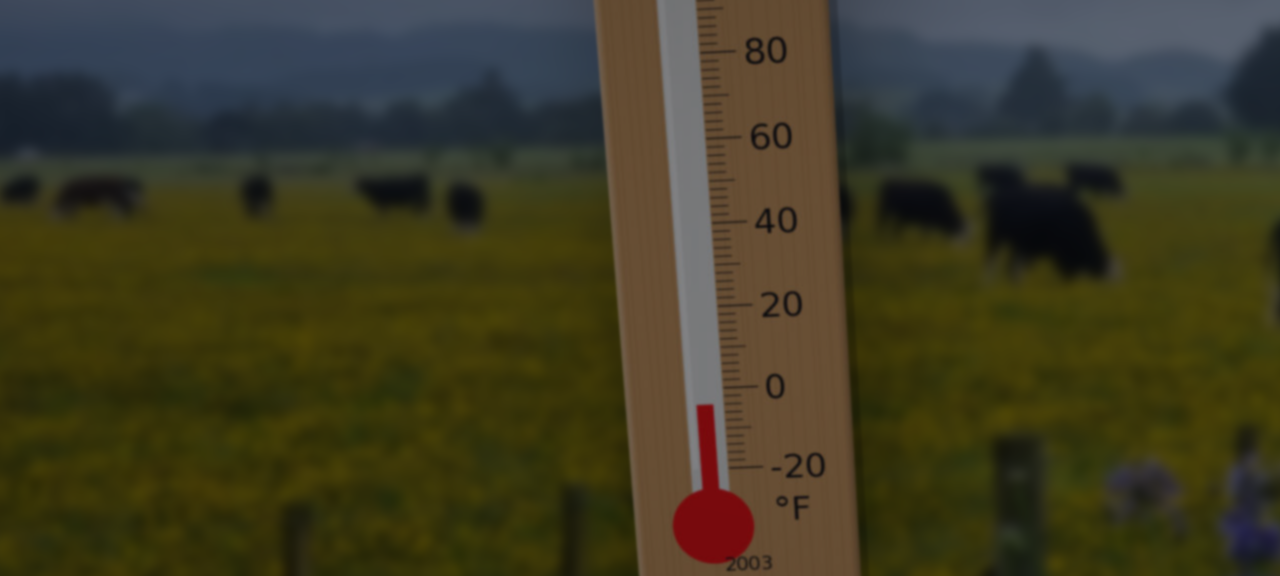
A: **-4** °F
